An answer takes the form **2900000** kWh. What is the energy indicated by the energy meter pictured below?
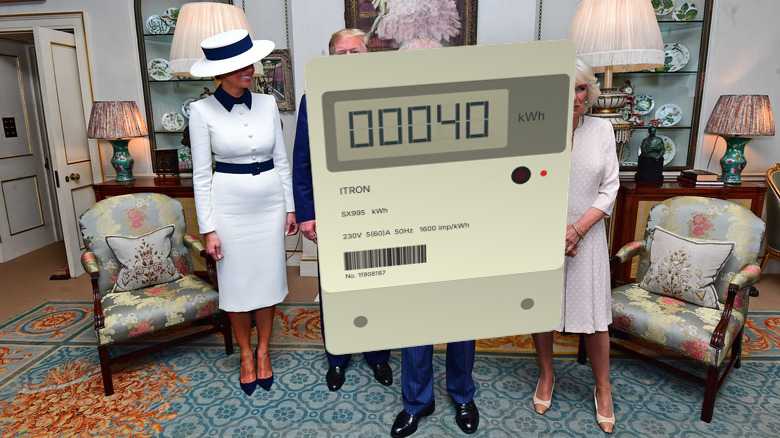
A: **40** kWh
